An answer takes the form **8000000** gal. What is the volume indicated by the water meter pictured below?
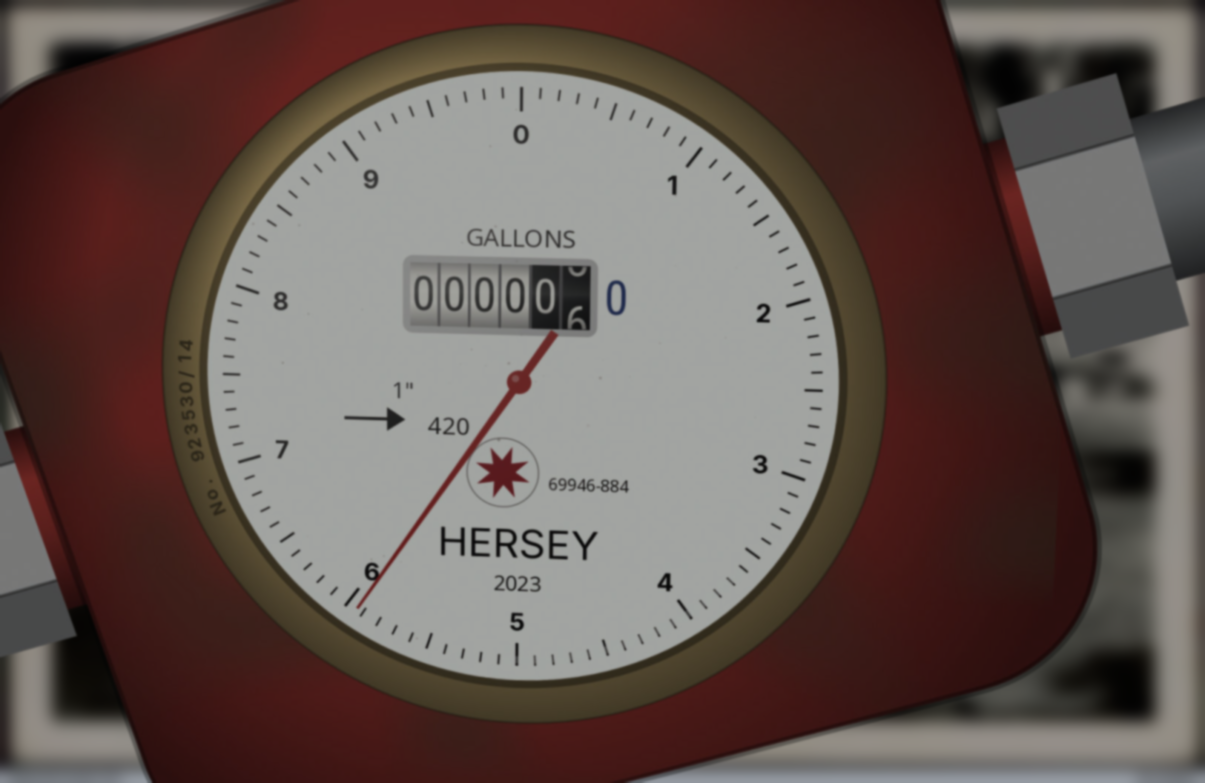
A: **55.9** gal
